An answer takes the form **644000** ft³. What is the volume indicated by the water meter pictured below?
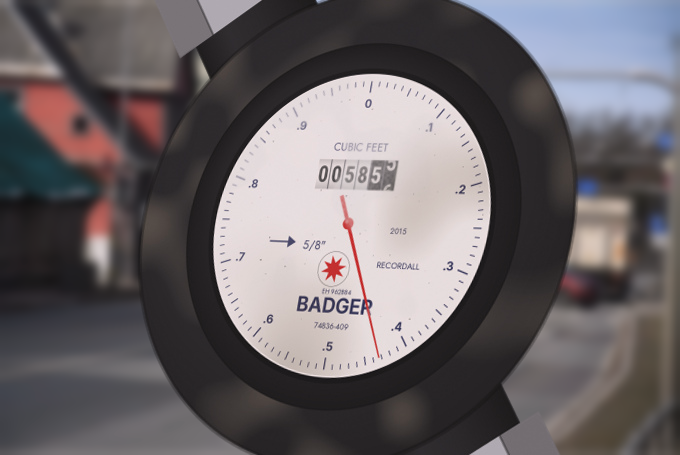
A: **5855.43** ft³
